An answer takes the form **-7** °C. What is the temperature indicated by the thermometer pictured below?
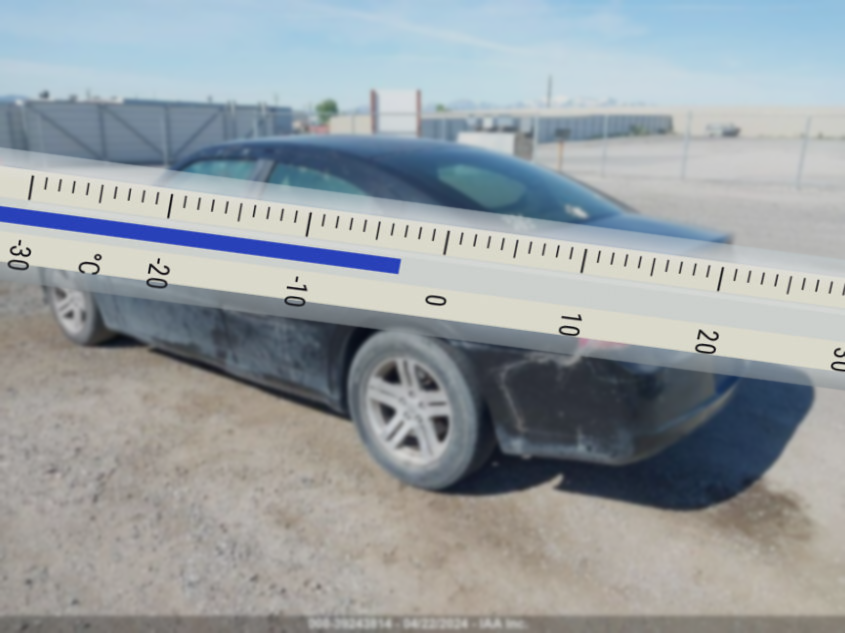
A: **-3** °C
